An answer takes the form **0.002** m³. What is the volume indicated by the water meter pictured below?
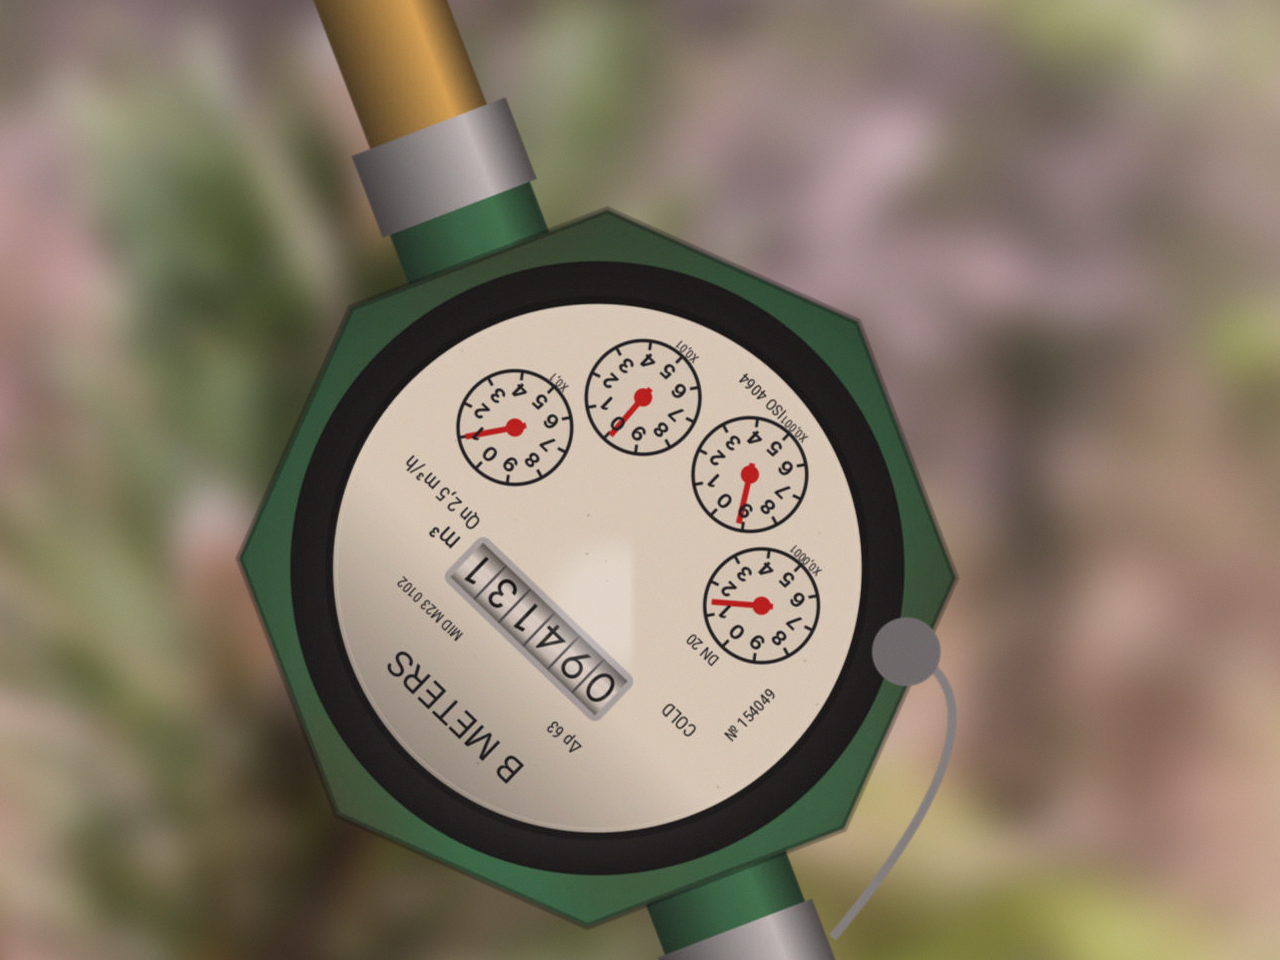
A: **94131.0991** m³
